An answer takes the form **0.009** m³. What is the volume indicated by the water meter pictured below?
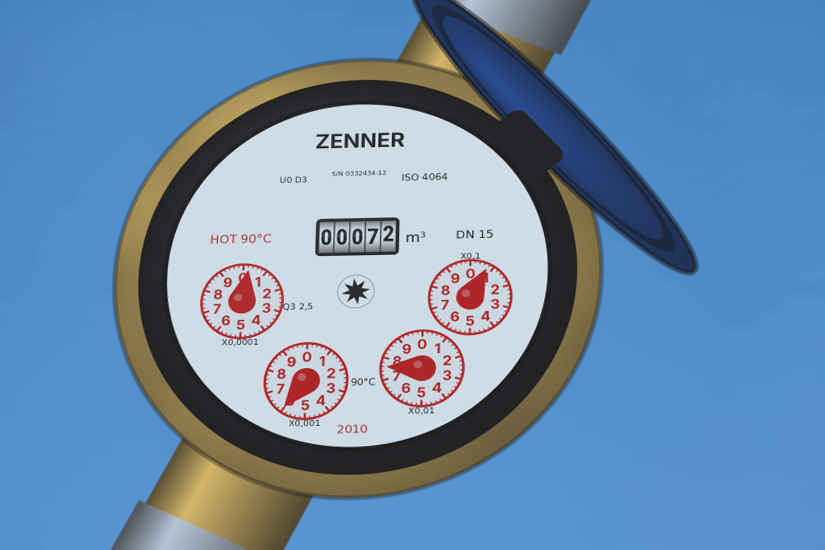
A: **72.0760** m³
